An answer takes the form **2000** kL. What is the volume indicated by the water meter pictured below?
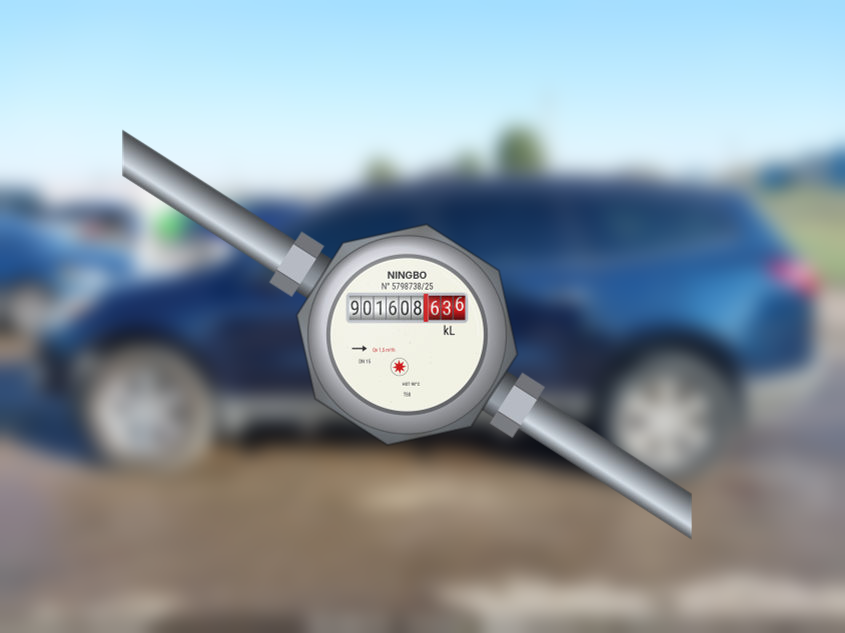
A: **901608.636** kL
